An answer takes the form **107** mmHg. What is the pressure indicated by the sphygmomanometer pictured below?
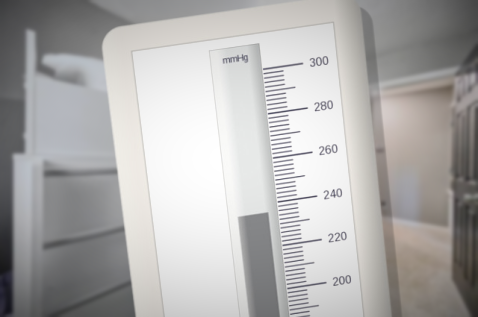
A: **236** mmHg
